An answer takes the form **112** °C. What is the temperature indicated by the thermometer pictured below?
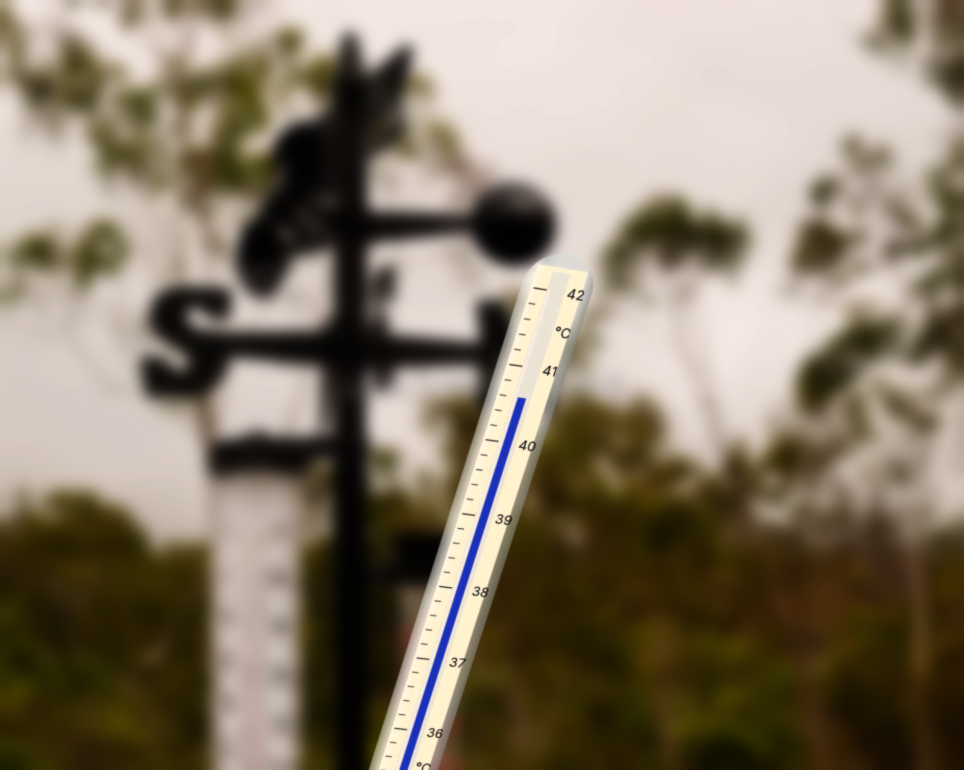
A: **40.6** °C
